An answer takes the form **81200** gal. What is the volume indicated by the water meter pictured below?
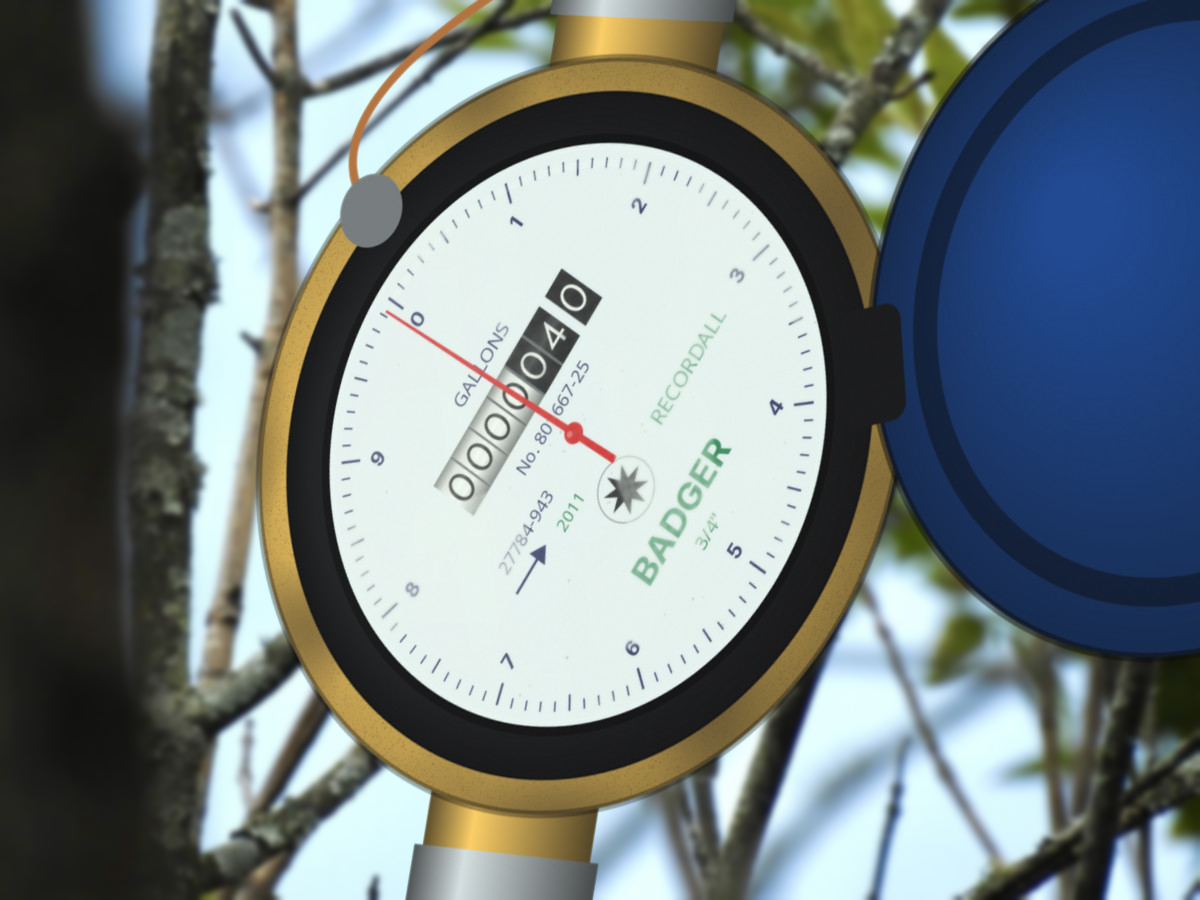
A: **39.9** gal
